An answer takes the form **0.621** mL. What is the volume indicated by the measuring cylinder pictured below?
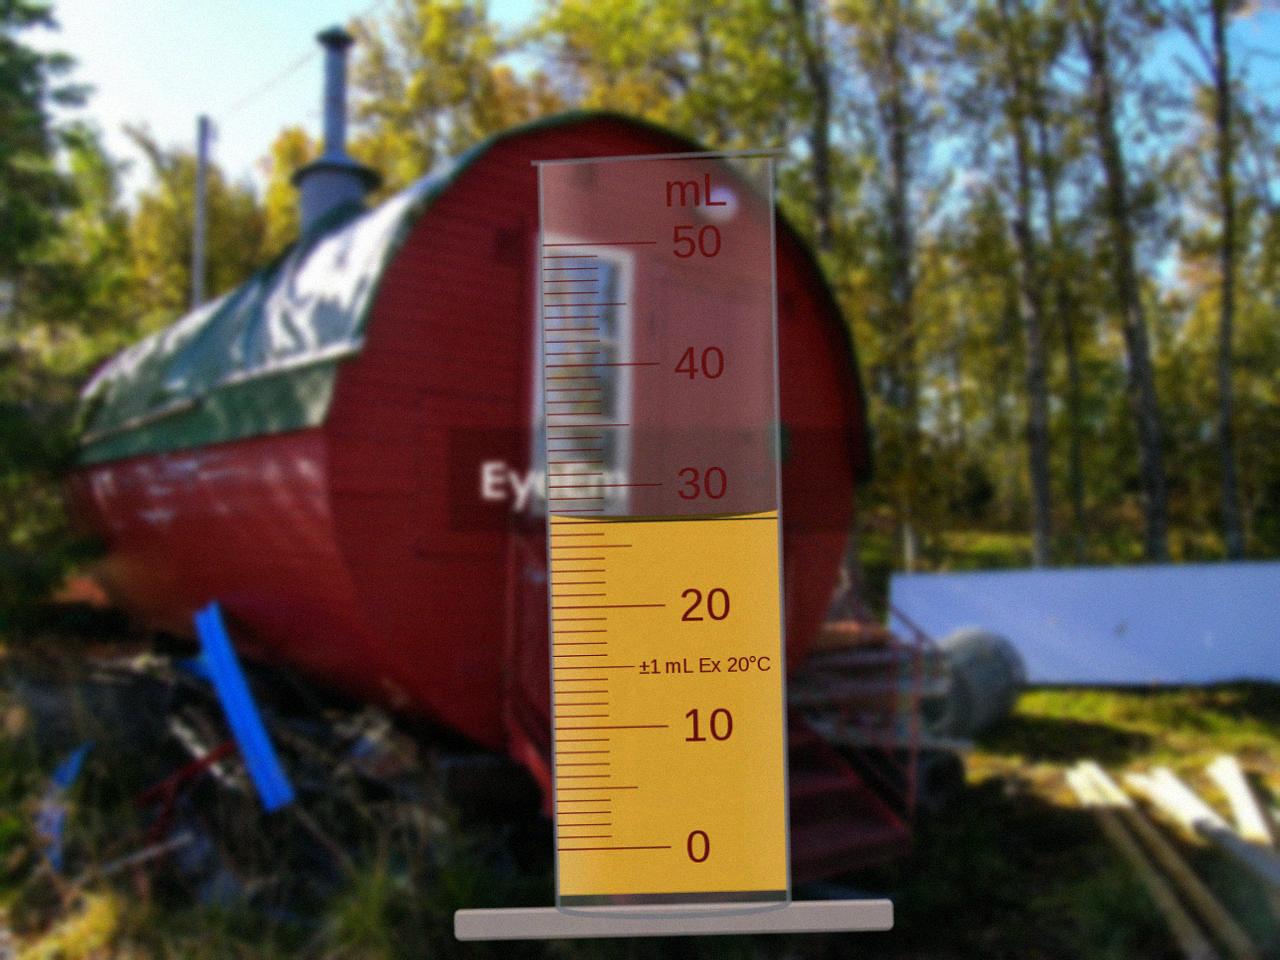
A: **27** mL
